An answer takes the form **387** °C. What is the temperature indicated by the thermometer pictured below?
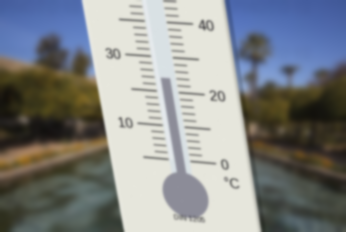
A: **24** °C
